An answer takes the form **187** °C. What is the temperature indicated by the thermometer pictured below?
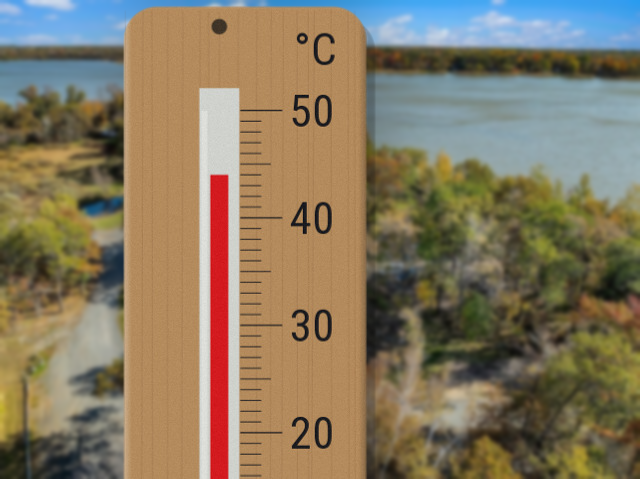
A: **44** °C
